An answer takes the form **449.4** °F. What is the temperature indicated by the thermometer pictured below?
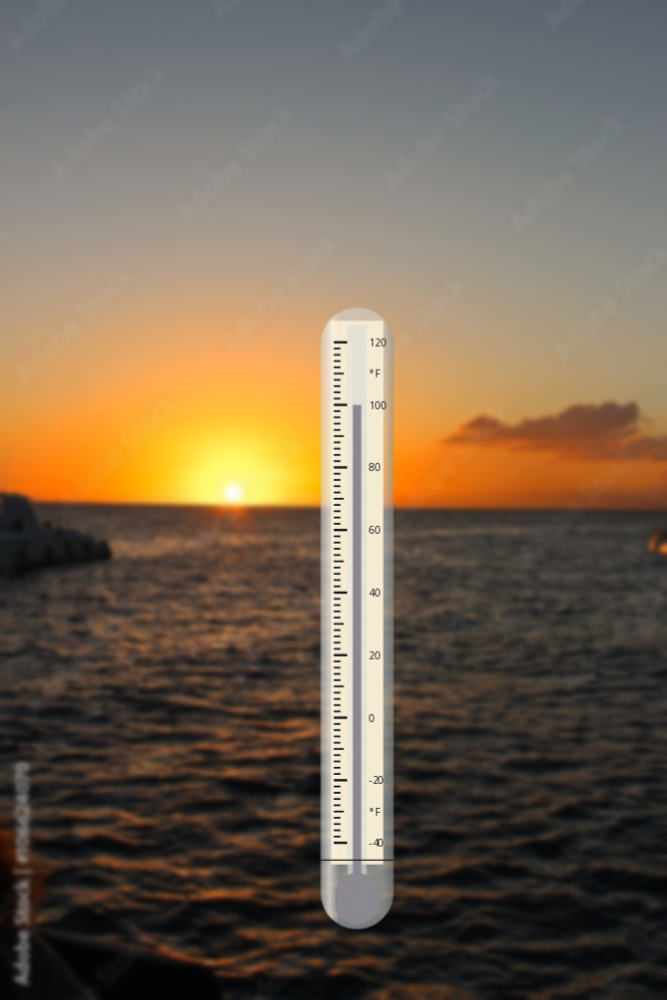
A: **100** °F
